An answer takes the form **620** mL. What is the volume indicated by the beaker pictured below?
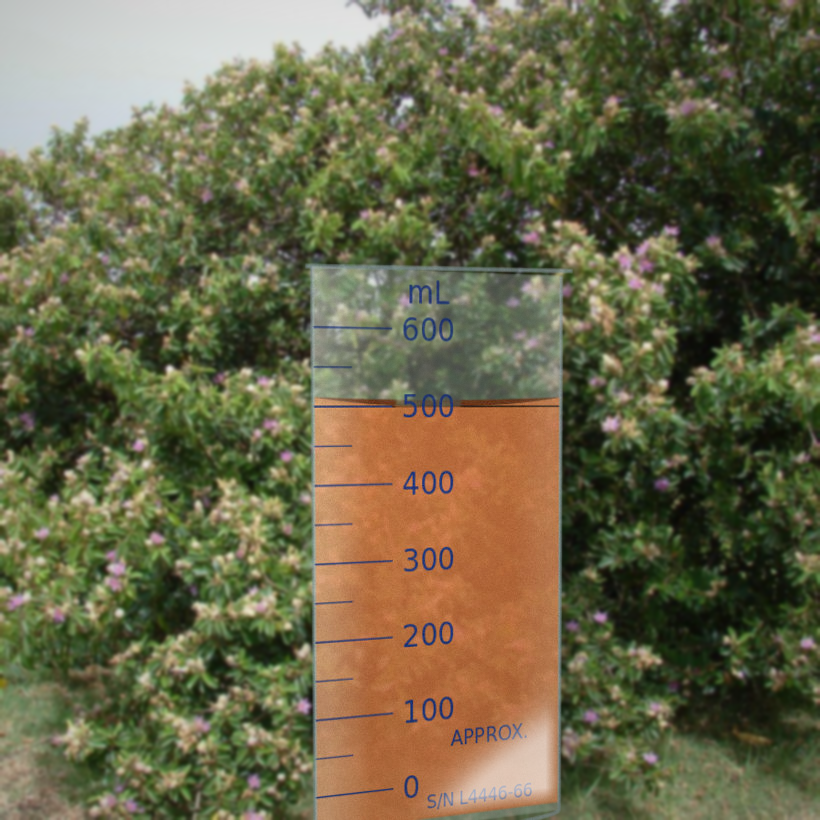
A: **500** mL
